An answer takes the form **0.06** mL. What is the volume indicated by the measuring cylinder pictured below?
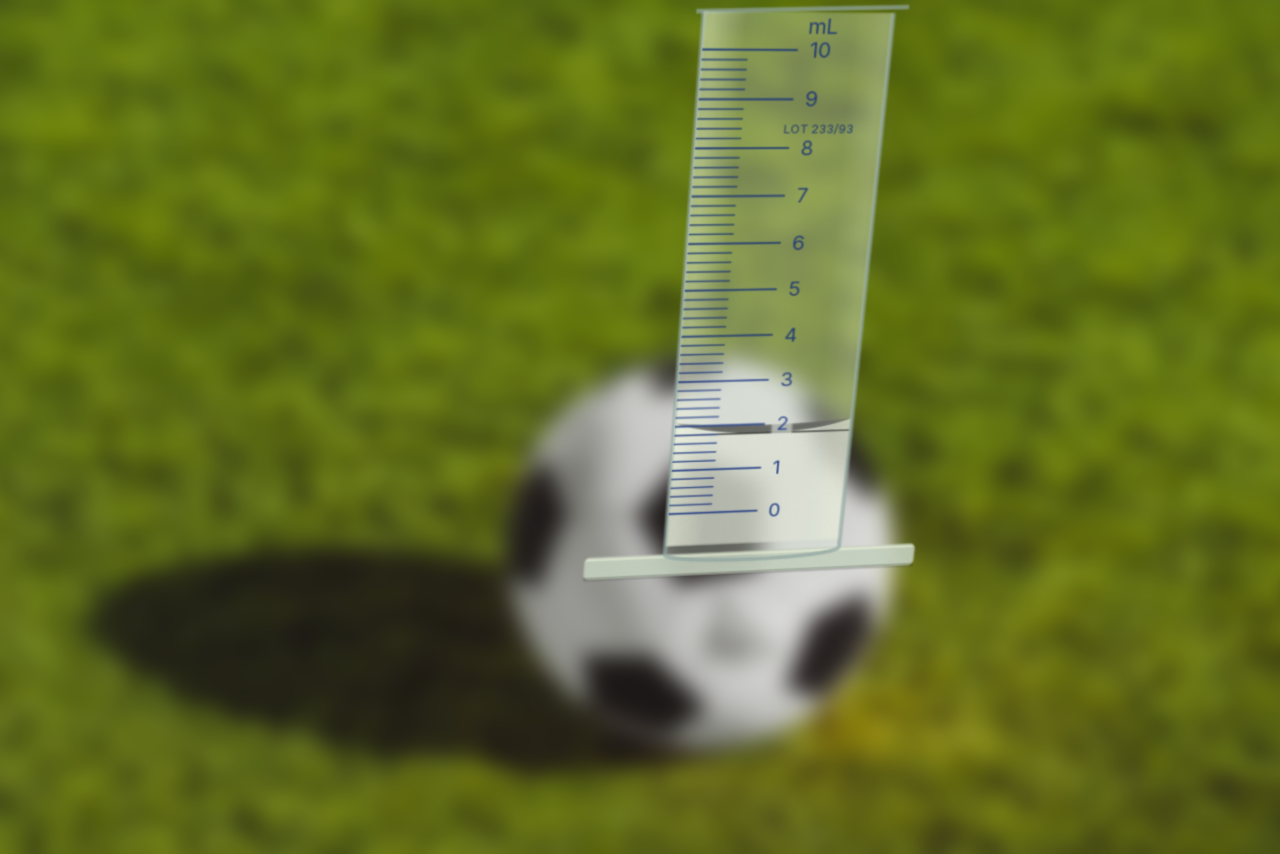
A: **1.8** mL
